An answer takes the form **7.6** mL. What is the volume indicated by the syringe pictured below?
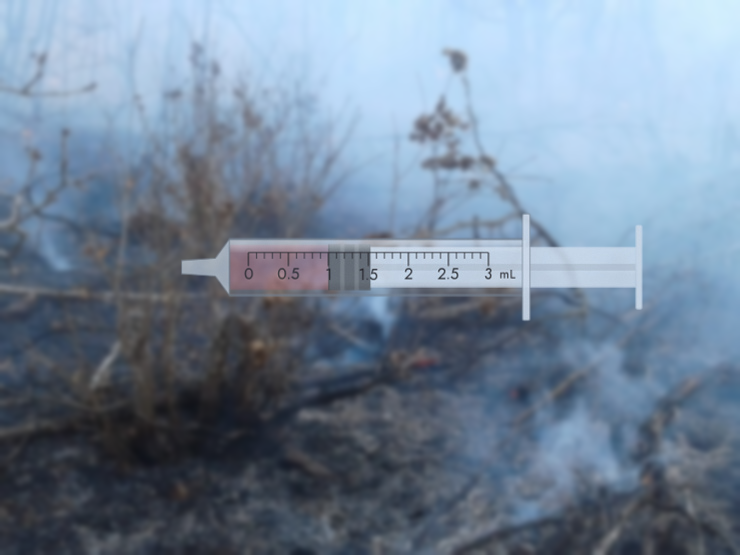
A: **1** mL
